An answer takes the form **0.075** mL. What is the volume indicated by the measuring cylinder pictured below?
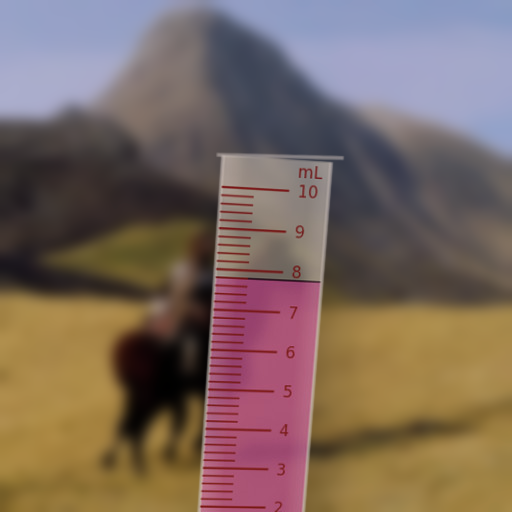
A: **7.8** mL
